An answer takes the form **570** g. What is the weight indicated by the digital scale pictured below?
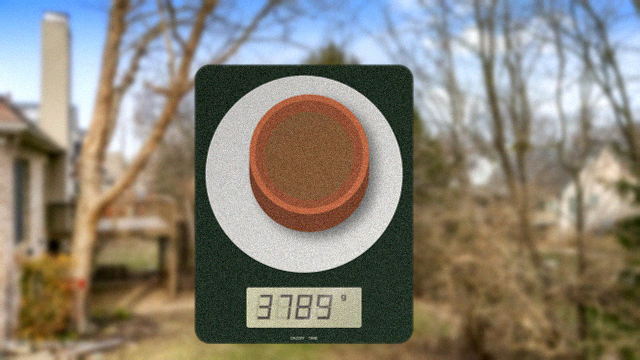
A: **3789** g
